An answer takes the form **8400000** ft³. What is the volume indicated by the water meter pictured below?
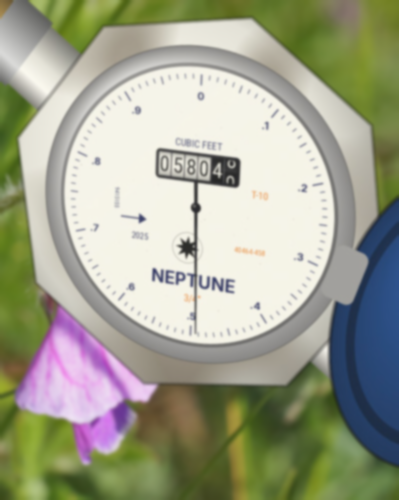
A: **58048.49** ft³
